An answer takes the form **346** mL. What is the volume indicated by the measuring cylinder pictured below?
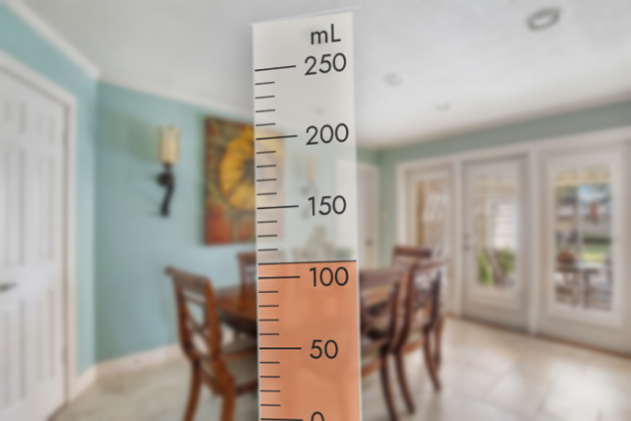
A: **110** mL
